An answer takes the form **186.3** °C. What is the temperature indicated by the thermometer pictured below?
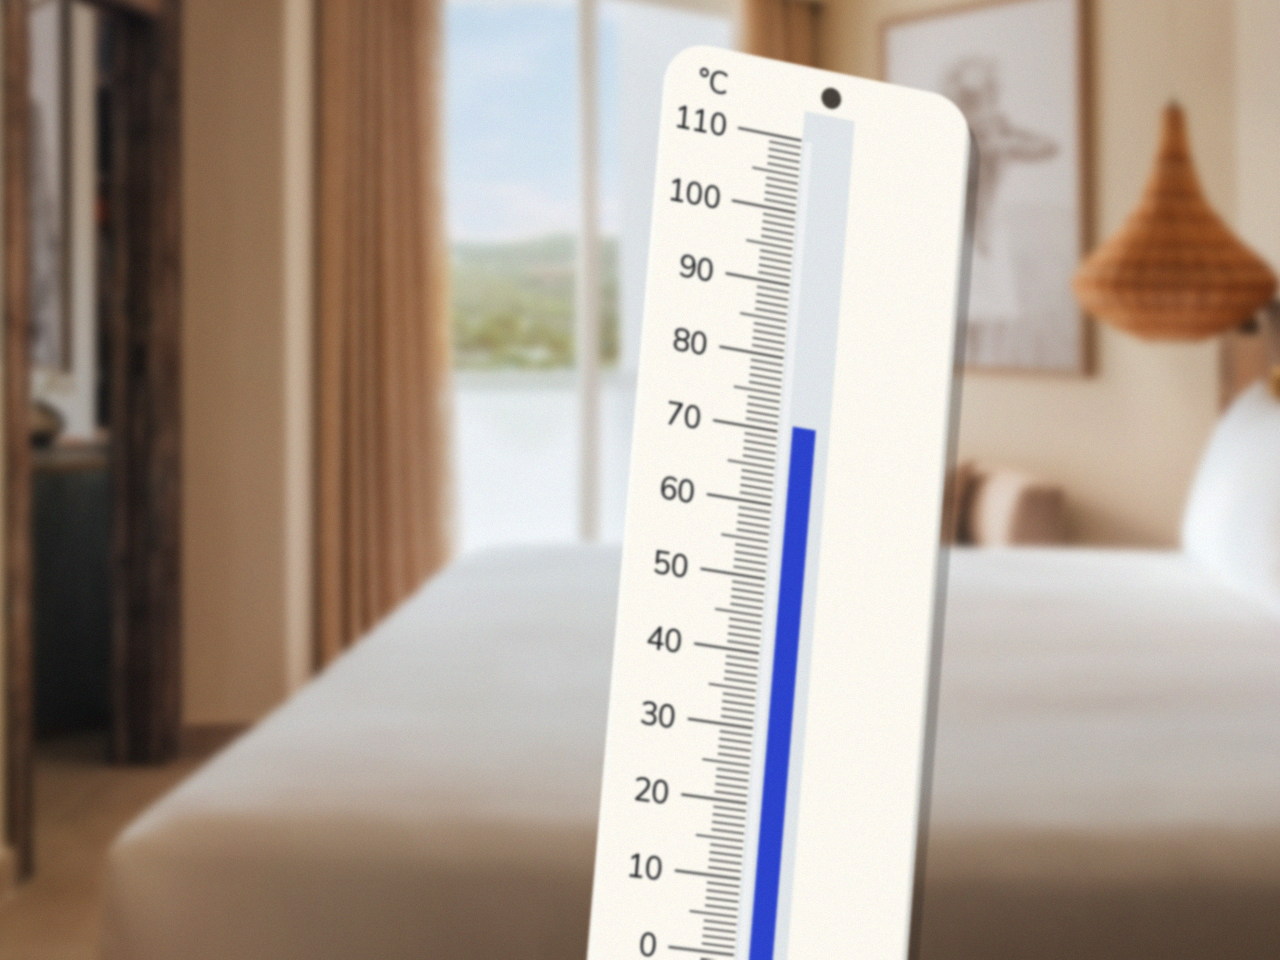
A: **71** °C
